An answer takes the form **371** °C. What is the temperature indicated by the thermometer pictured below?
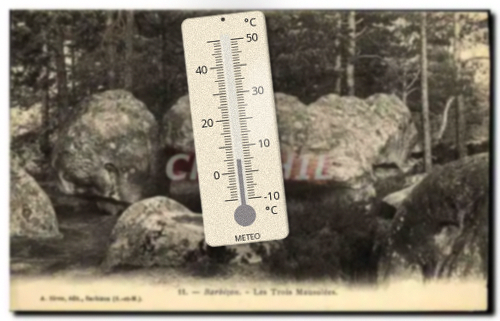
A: **5** °C
